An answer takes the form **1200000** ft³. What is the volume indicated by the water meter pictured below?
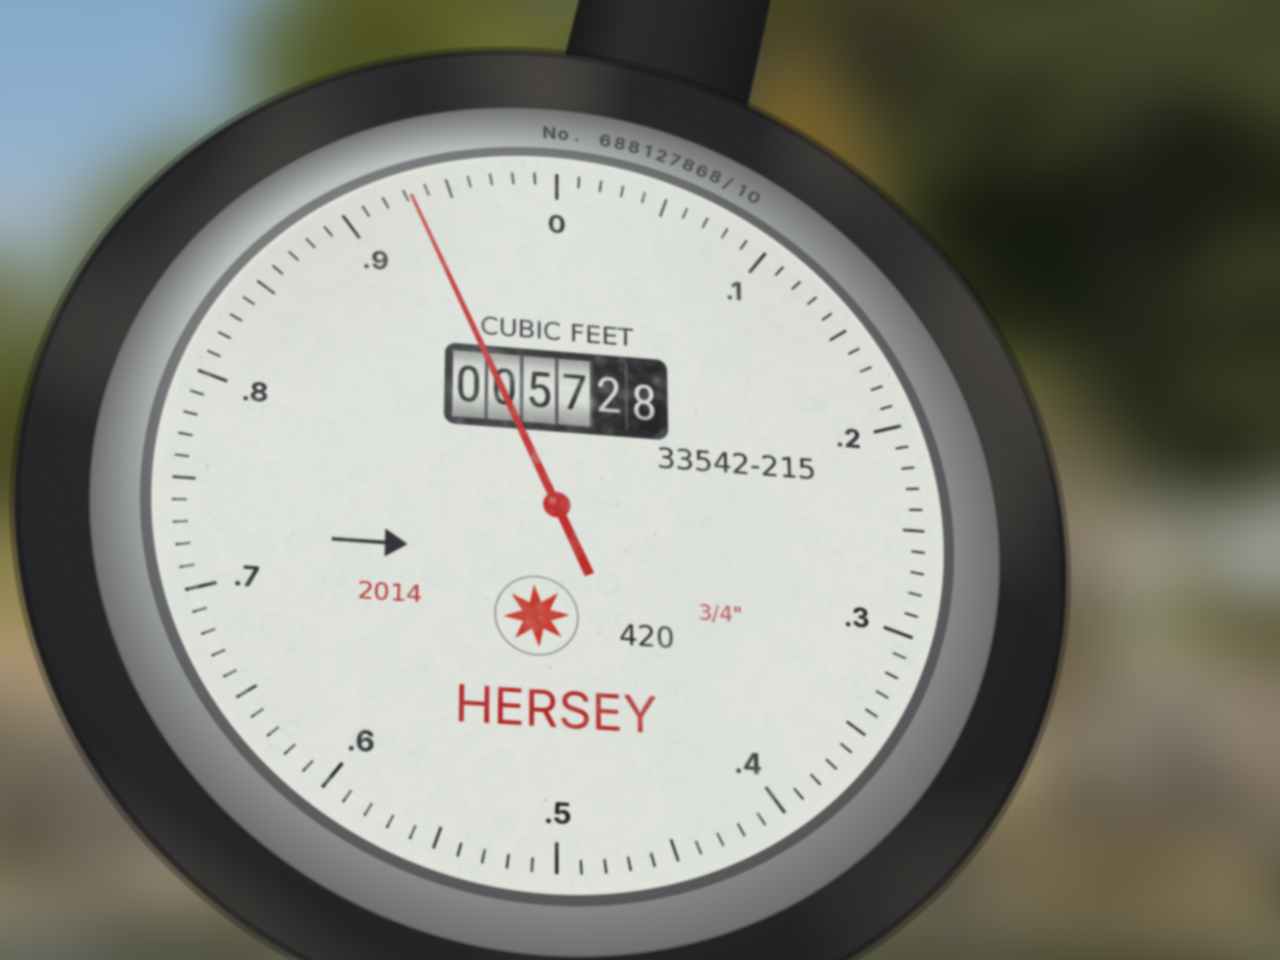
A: **5727.93** ft³
